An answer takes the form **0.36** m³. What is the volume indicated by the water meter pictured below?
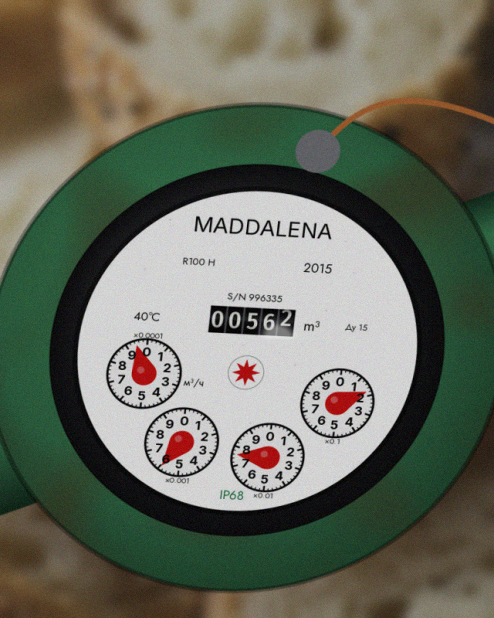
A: **562.1759** m³
